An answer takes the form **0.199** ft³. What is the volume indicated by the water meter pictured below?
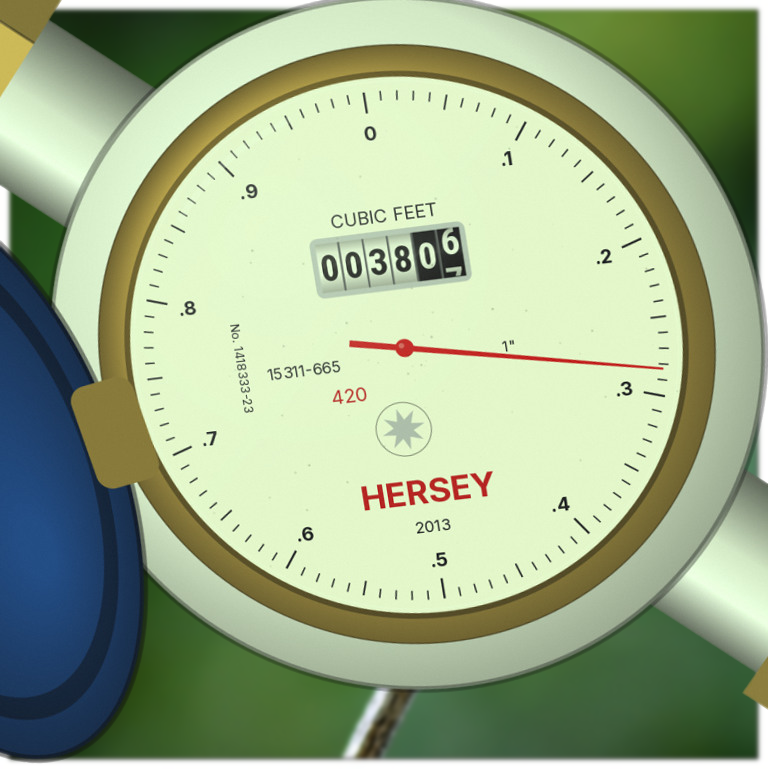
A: **3806.28** ft³
